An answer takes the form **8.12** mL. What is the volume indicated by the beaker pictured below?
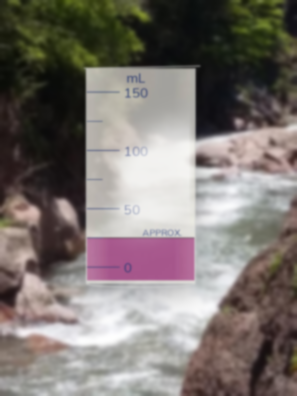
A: **25** mL
